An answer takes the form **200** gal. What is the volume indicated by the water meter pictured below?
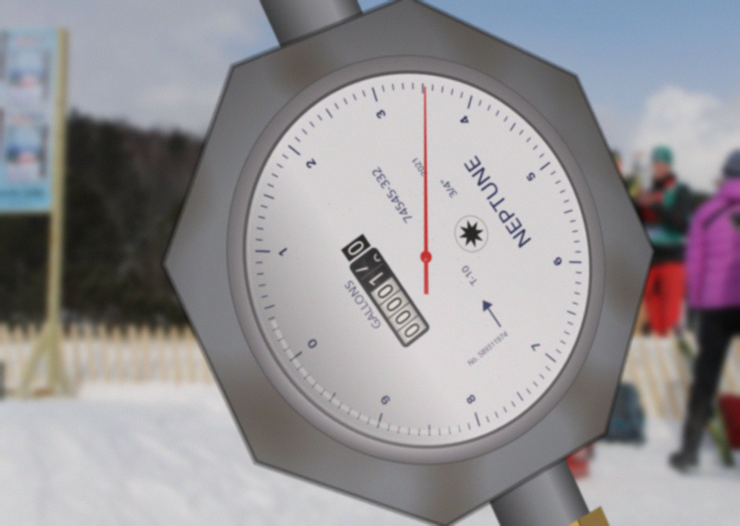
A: **173.5** gal
